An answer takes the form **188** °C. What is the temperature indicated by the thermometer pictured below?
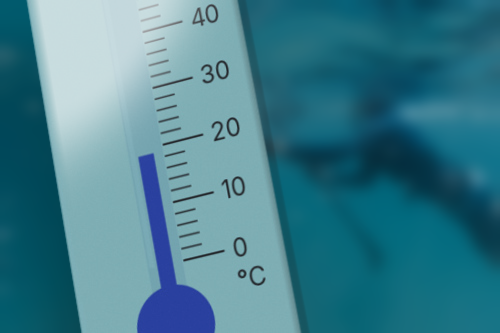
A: **19** °C
